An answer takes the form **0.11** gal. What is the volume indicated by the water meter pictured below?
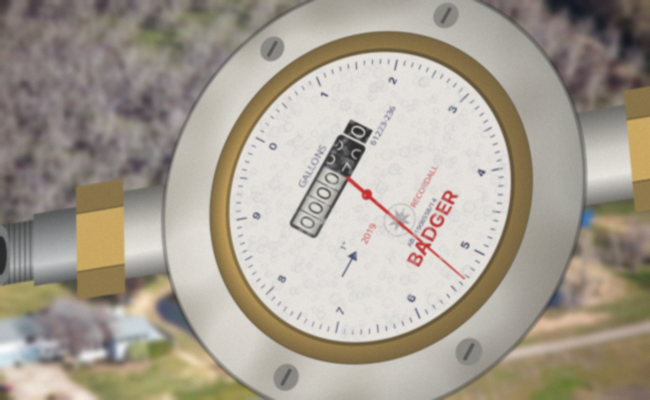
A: **695.3** gal
